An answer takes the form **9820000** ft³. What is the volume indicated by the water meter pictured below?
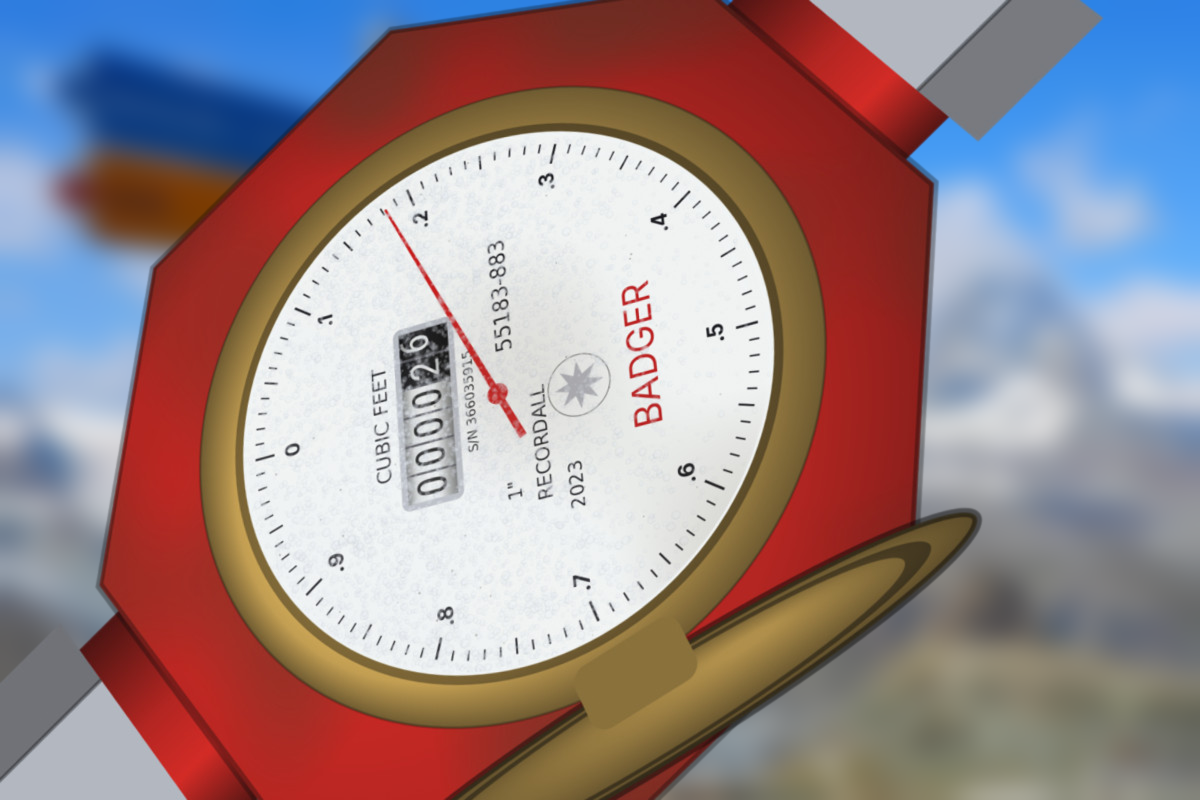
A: **26.18** ft³
